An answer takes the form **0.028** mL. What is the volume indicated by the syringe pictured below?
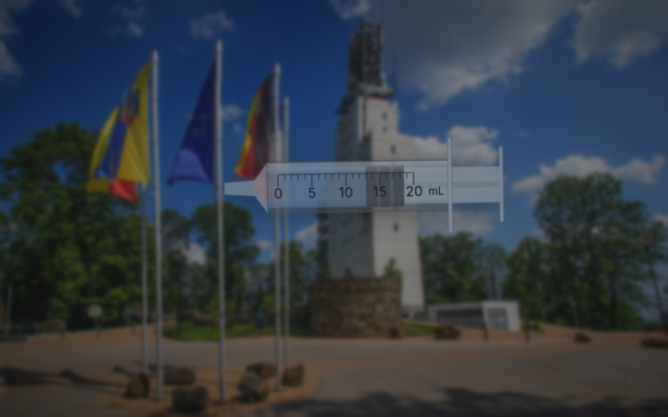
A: **13** mL
